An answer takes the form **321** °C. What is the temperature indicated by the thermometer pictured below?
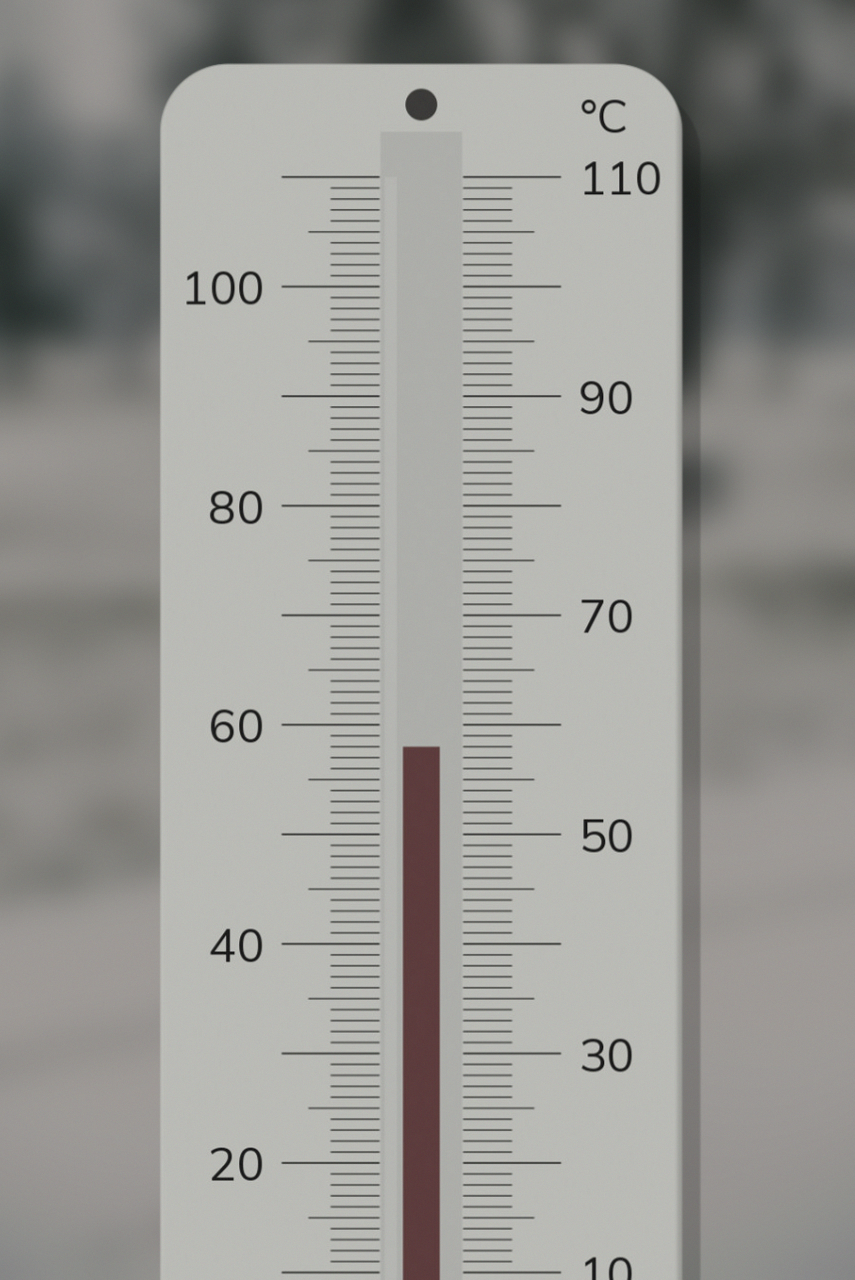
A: **58** °C
